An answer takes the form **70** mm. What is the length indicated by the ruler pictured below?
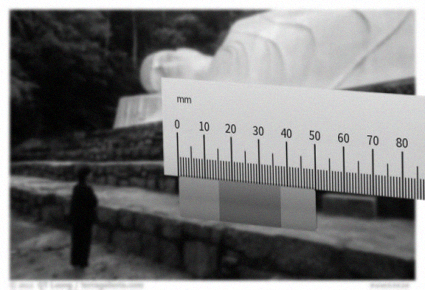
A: **50** mm
